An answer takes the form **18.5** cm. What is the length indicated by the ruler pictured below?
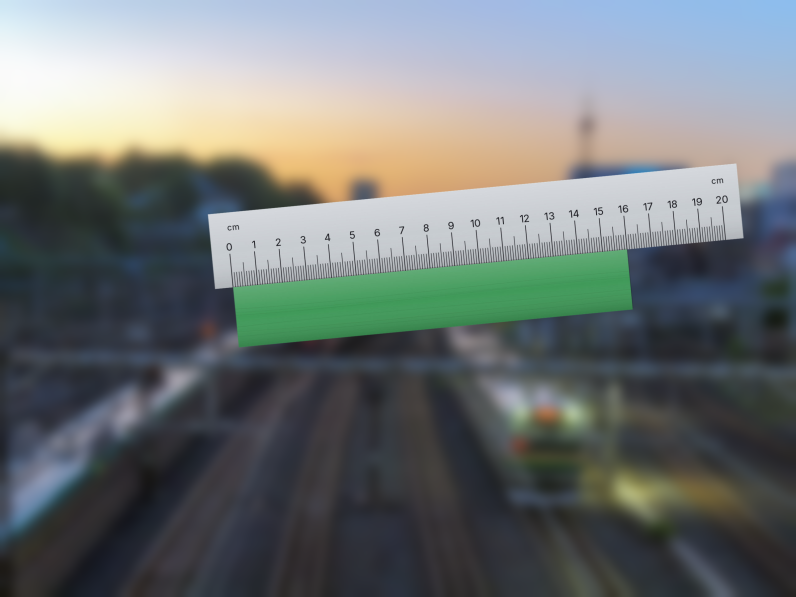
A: **16** cm
